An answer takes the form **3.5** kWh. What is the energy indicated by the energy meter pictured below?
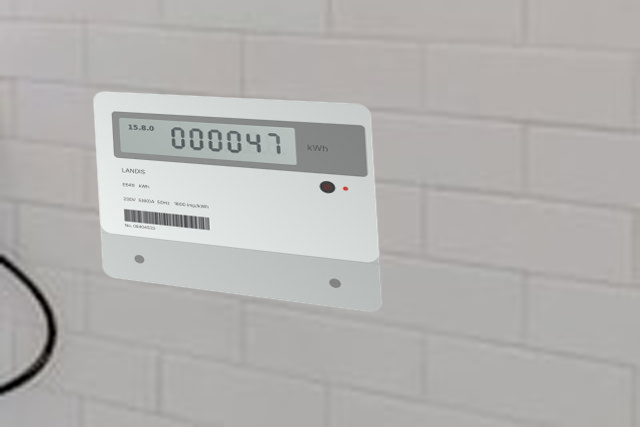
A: **47** kWh
